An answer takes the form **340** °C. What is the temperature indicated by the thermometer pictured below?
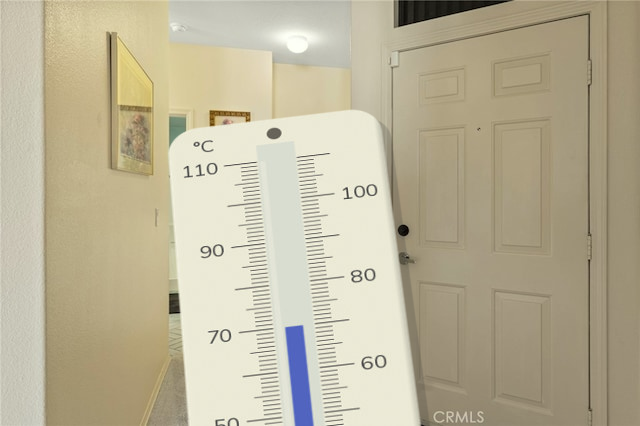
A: **70** °C
